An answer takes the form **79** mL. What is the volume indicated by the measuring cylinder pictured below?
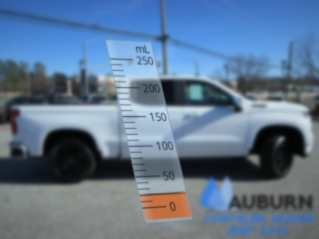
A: **20** mL
